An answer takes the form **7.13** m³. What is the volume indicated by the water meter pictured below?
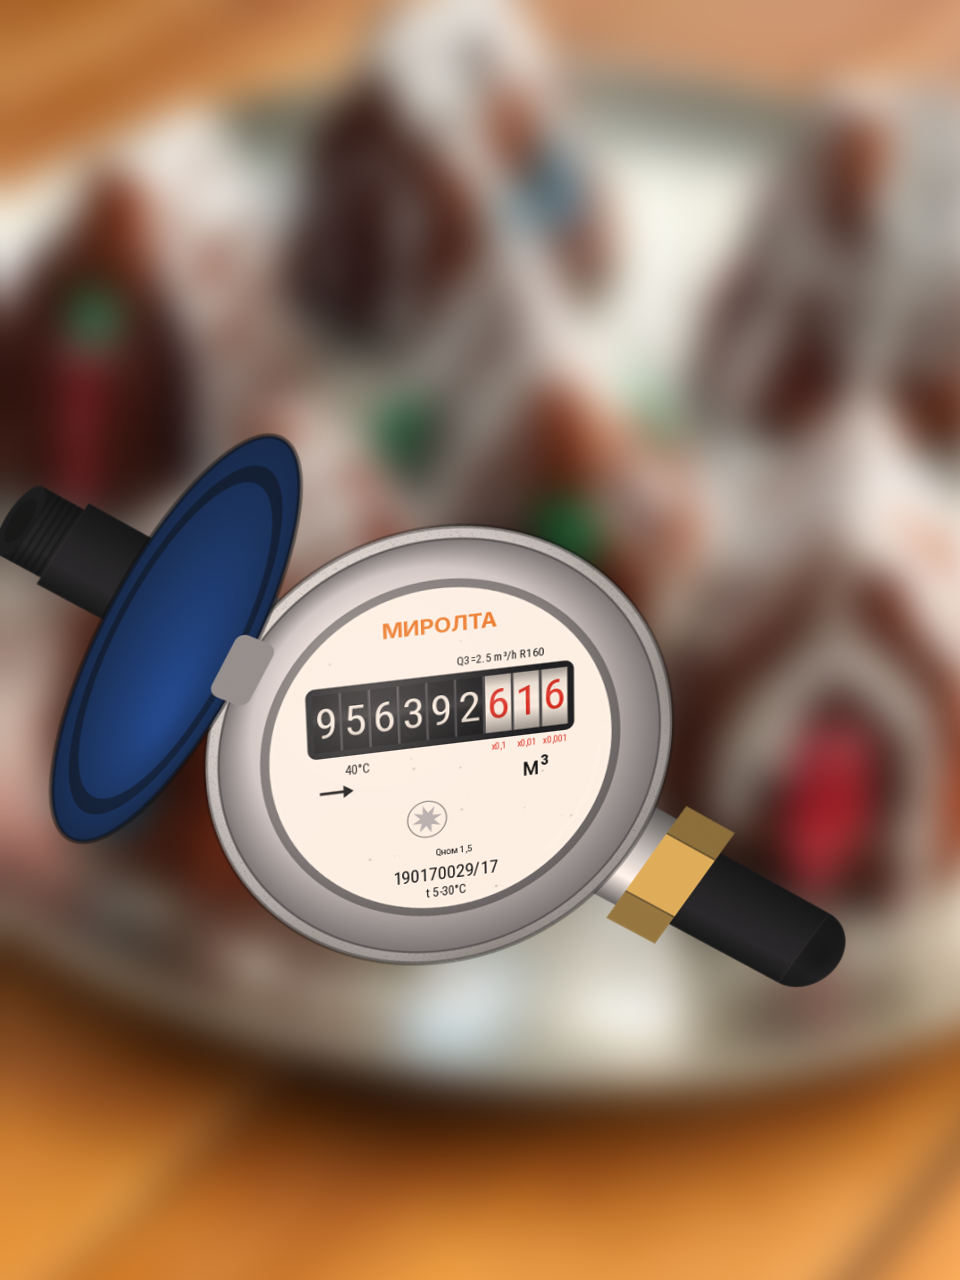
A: **956392.616** m³
